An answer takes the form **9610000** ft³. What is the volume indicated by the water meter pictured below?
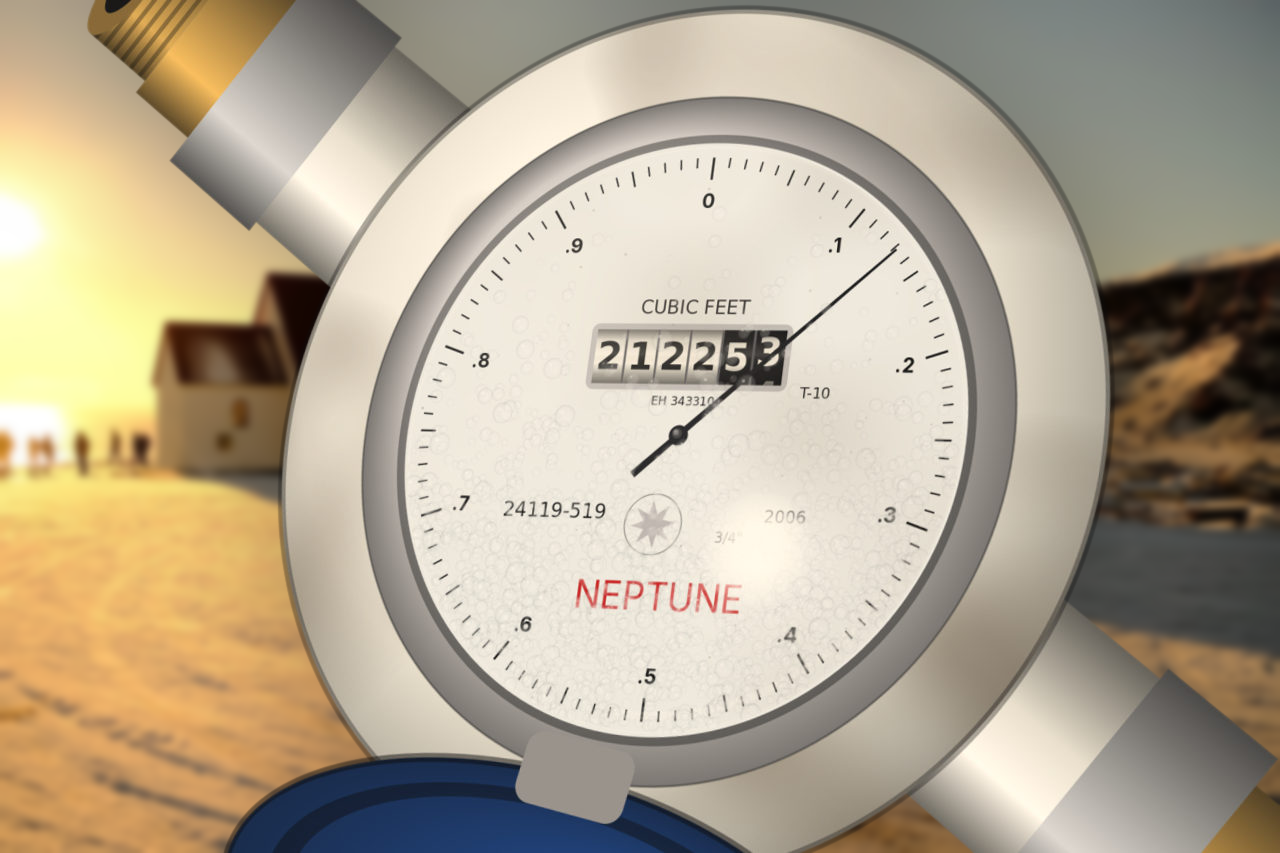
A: **212253.13** ft³
